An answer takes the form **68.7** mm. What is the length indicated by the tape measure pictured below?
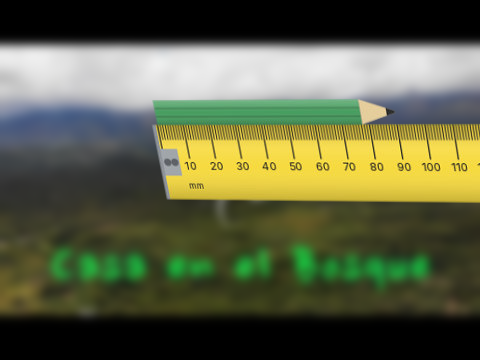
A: **90** mm
